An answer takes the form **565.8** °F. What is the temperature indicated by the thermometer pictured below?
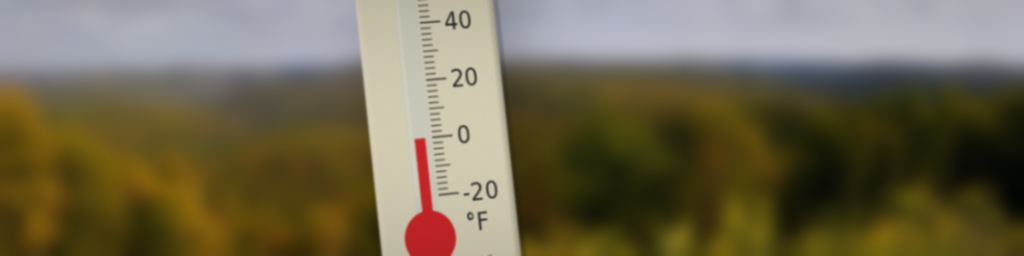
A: **0** °F
